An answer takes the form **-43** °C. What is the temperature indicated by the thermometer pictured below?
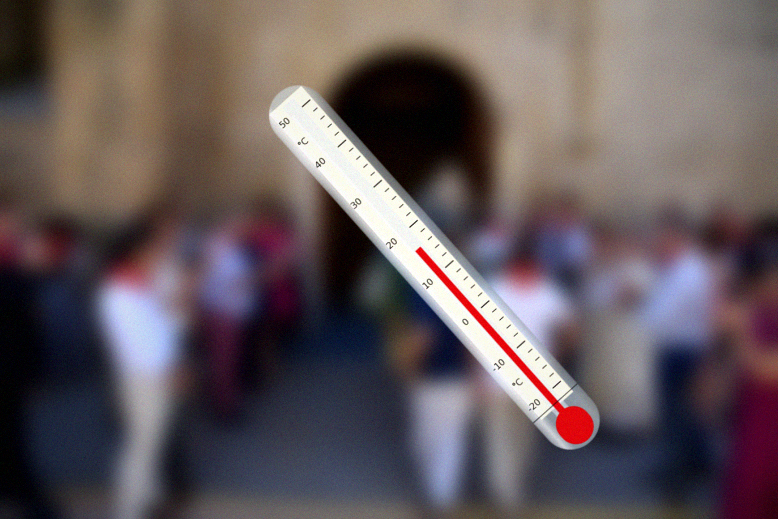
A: **16** °C
